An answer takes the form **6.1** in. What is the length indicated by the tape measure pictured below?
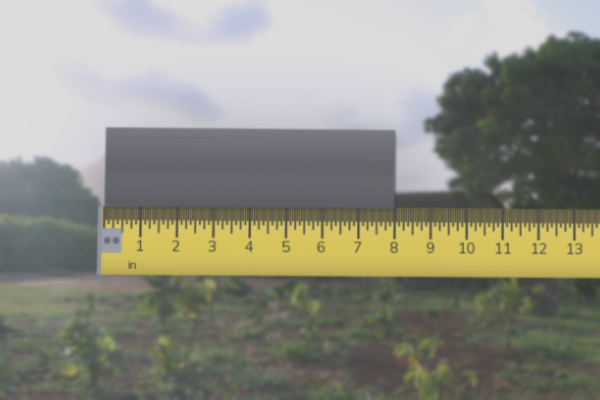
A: **8** in
